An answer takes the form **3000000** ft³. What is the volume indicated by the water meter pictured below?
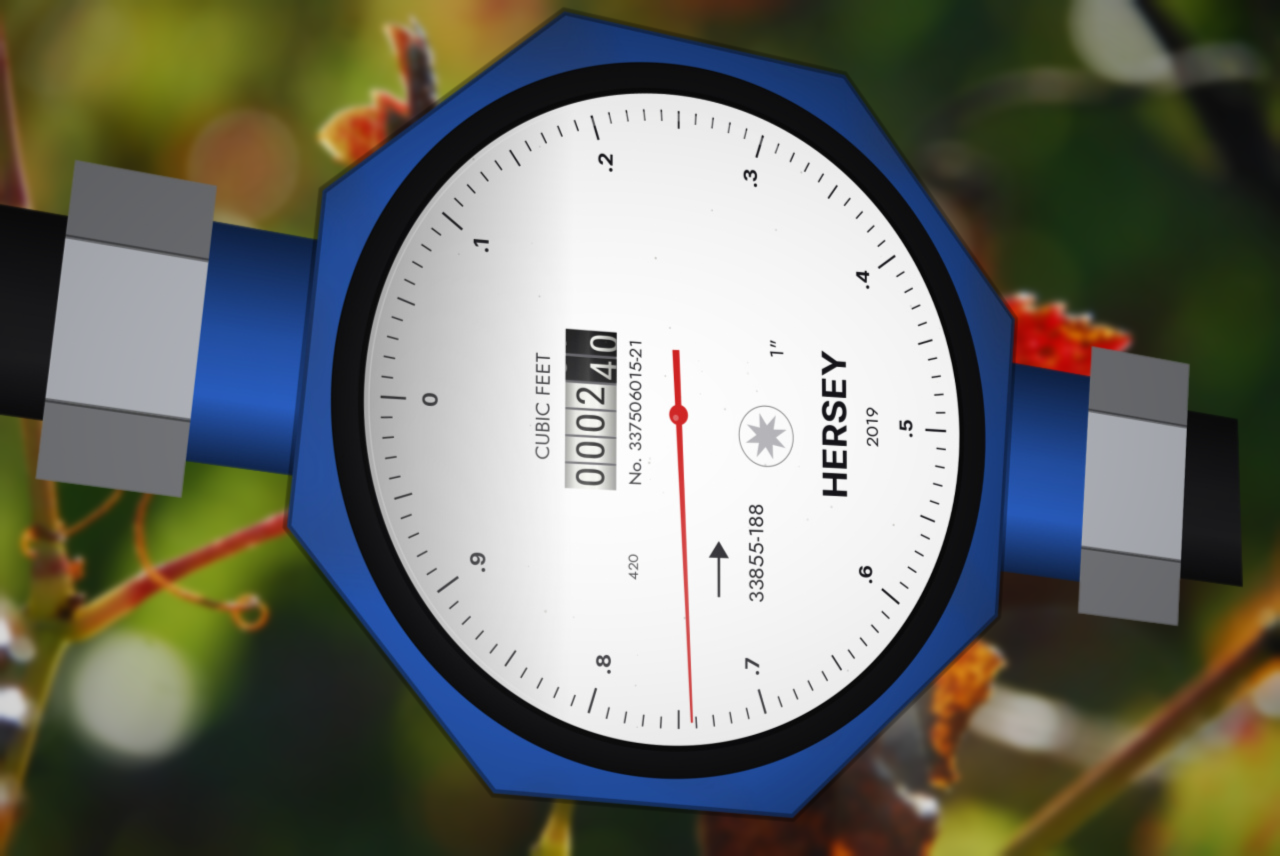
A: **239.74** ft³
